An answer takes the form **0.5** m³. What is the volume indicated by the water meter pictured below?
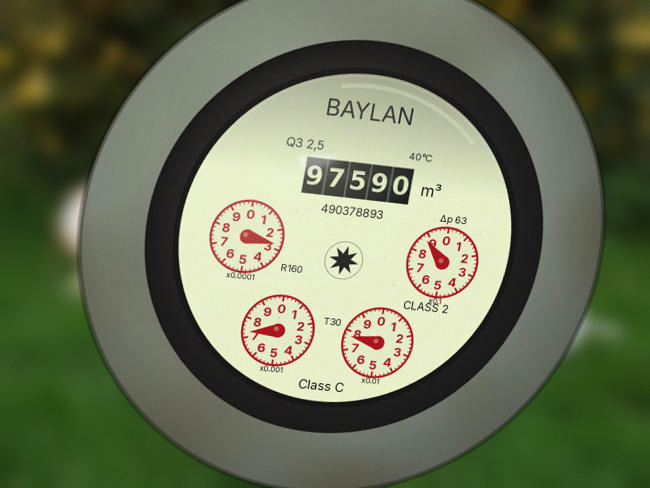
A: **97590.8772** m³
